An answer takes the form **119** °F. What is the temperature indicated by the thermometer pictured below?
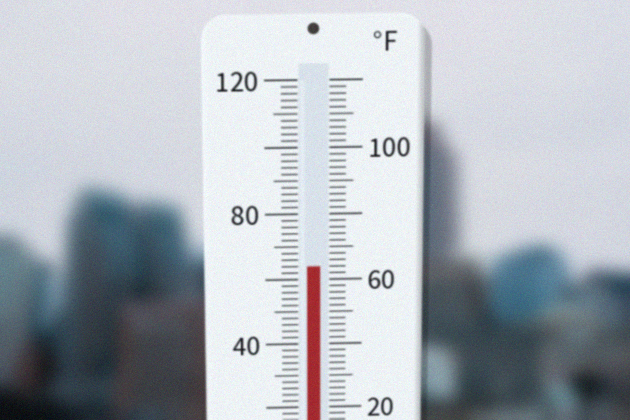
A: **64** °F
